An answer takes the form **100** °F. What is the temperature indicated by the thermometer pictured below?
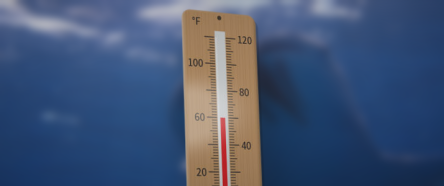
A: **60** °F
